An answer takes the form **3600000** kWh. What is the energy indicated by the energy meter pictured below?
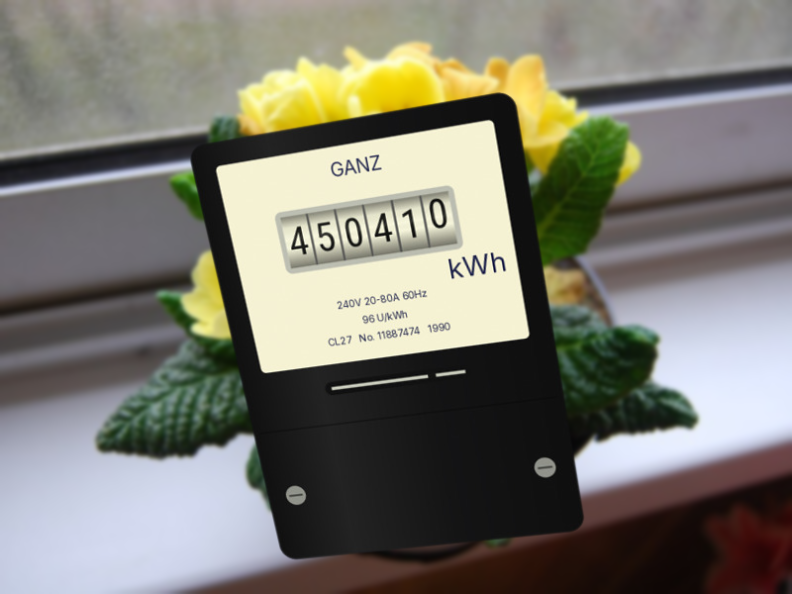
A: **450410** kWh
